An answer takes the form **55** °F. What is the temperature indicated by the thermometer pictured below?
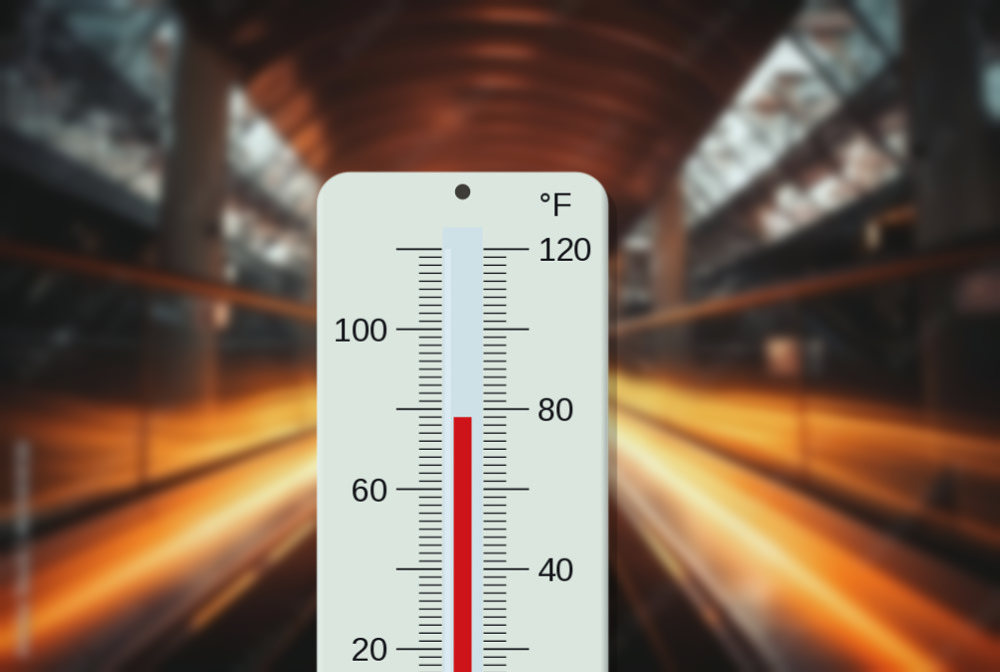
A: **78** °F
